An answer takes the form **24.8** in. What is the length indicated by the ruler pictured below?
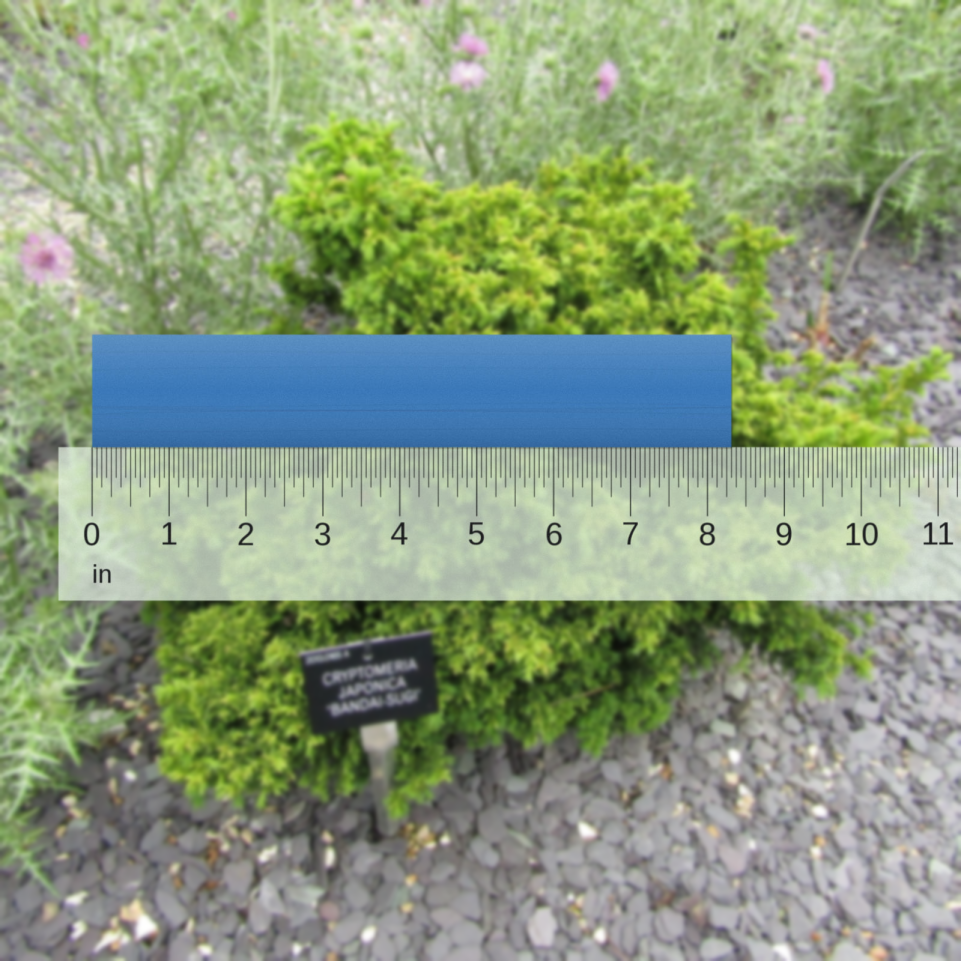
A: **8.3125** in
